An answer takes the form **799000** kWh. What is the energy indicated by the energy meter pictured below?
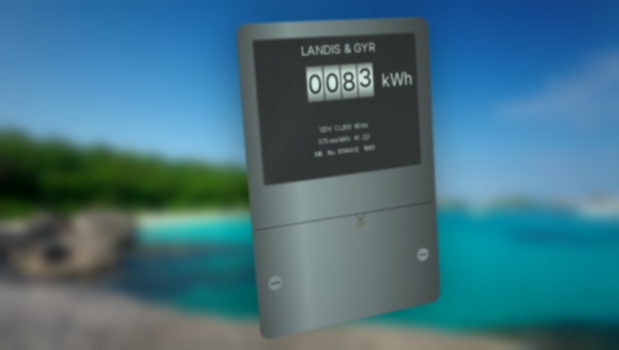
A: **83** kWh
